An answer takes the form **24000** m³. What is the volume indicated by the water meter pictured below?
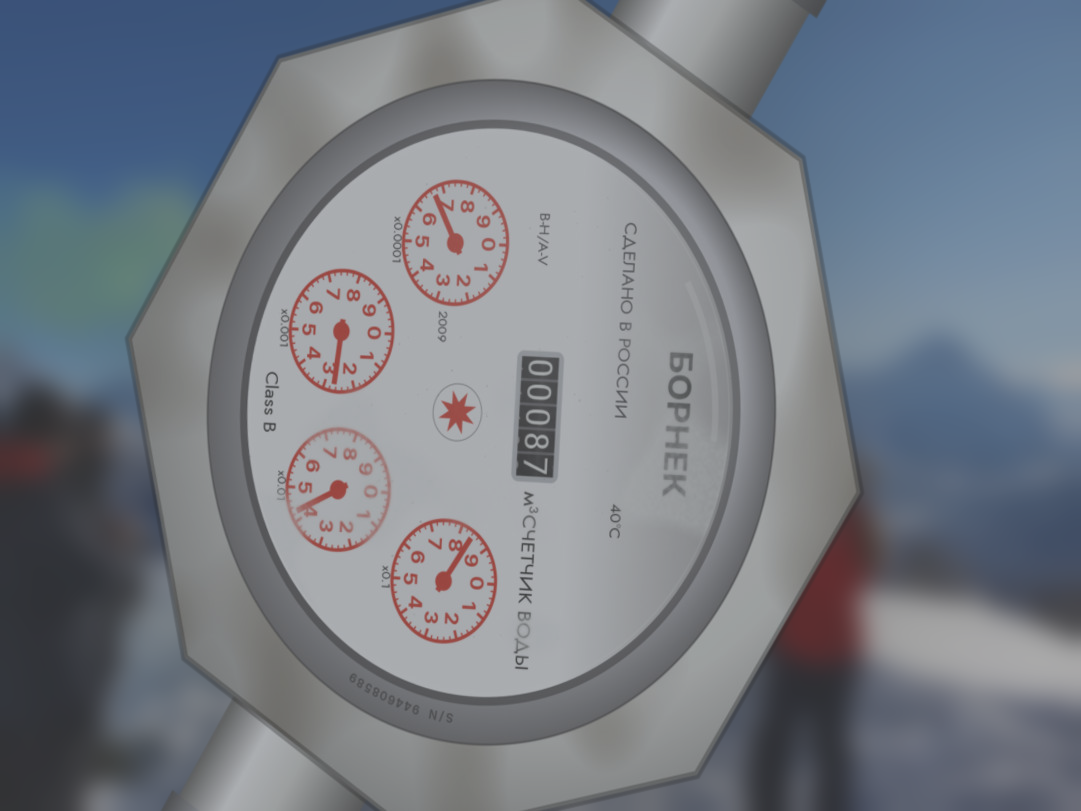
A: **87.8426** m³
